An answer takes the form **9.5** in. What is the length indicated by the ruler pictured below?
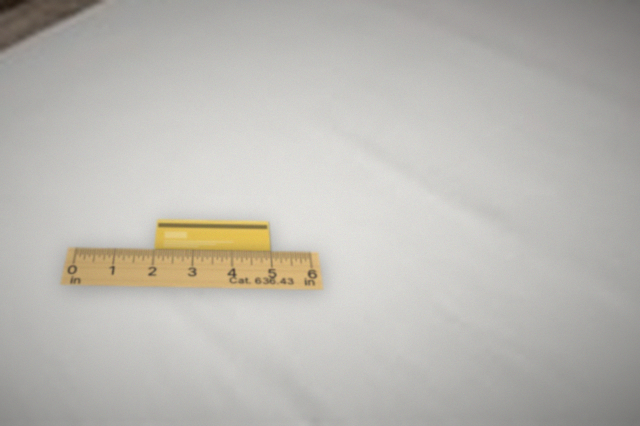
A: **3** in
